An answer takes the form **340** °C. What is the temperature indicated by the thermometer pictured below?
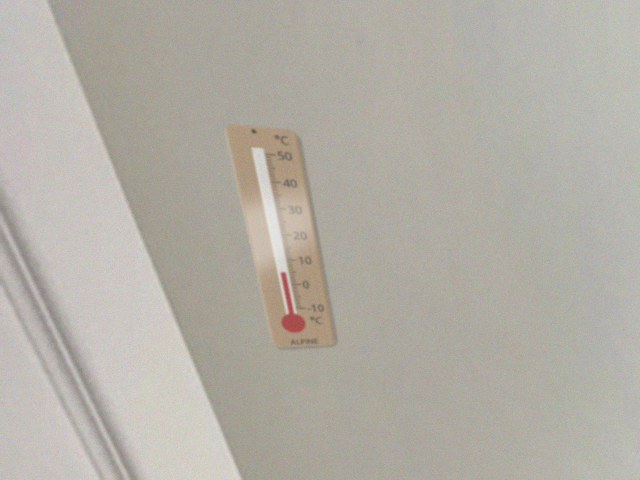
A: **5** °C
